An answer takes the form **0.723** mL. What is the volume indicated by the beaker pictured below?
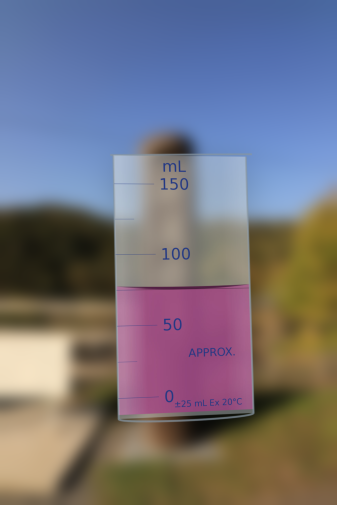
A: **75** mL
